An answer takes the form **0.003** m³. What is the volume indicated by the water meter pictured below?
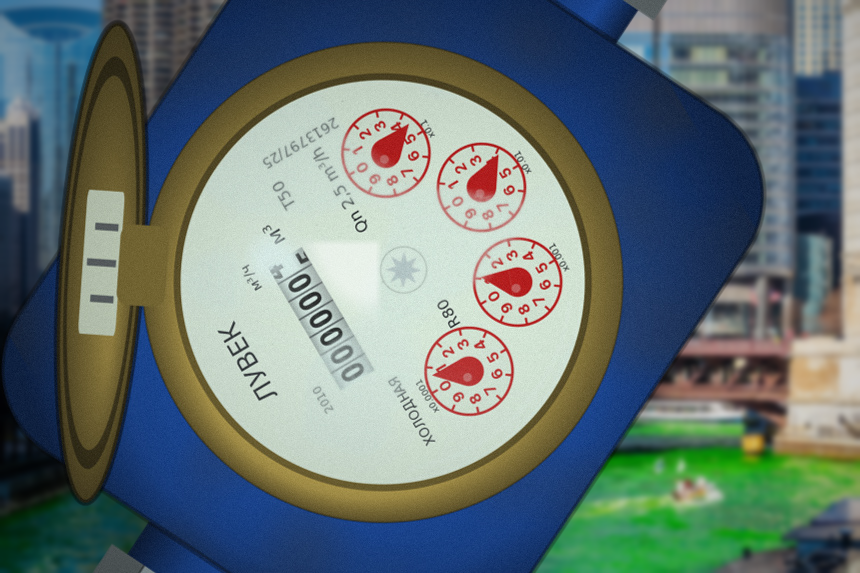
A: **4.4410** m³
